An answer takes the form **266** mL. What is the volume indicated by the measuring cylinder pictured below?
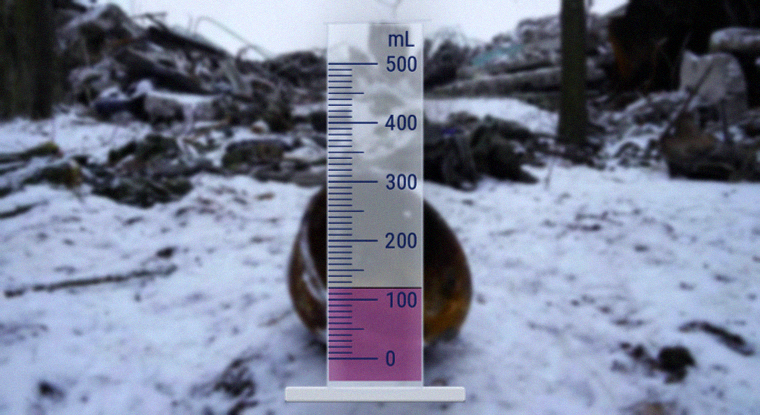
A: **120** mL
